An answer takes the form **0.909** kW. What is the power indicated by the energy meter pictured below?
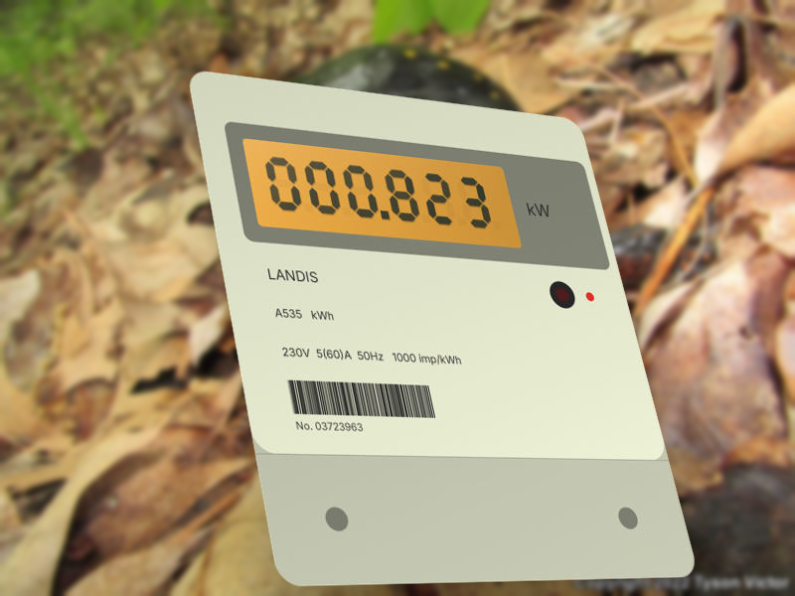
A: **0.823** kW
